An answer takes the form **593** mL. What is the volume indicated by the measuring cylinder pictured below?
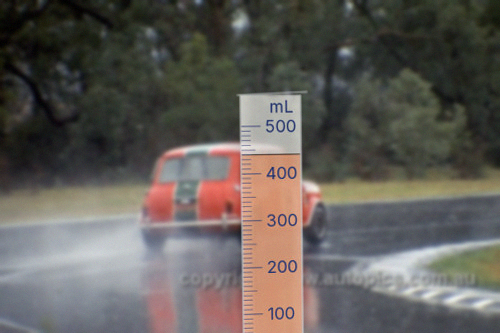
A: **440** mL
